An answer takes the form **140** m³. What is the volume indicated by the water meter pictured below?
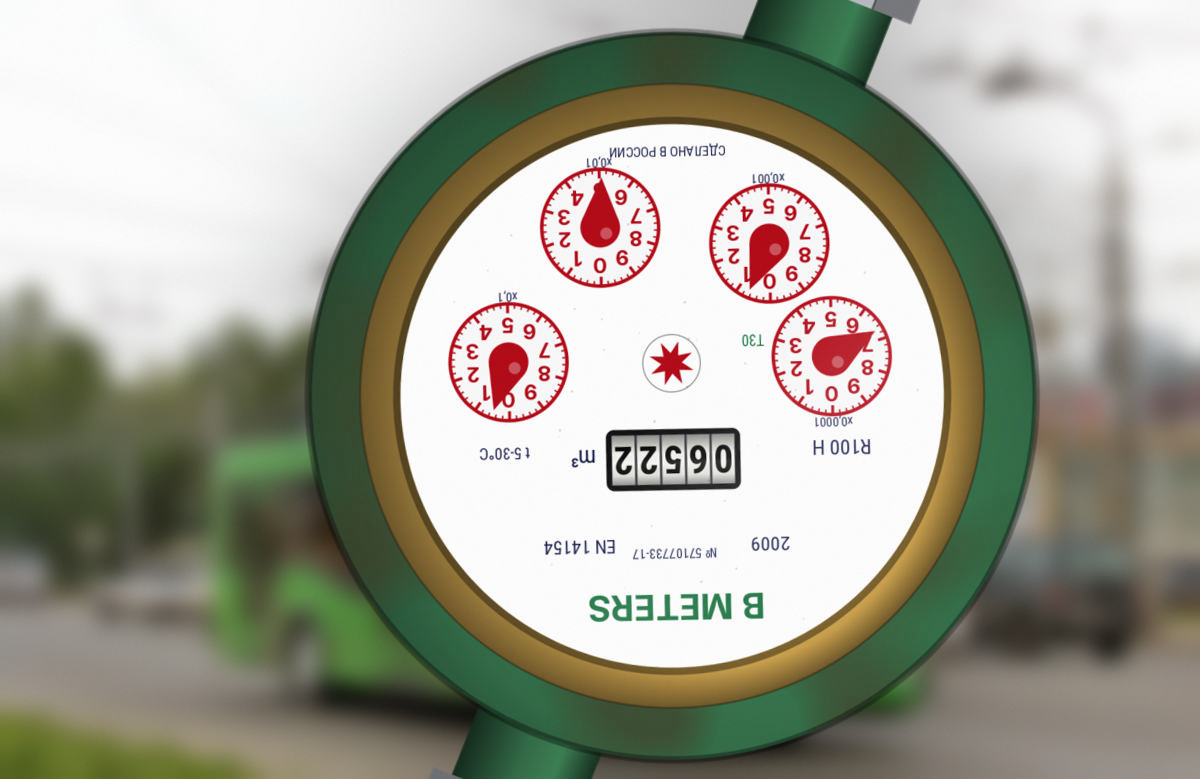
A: **6522.0506** m³
